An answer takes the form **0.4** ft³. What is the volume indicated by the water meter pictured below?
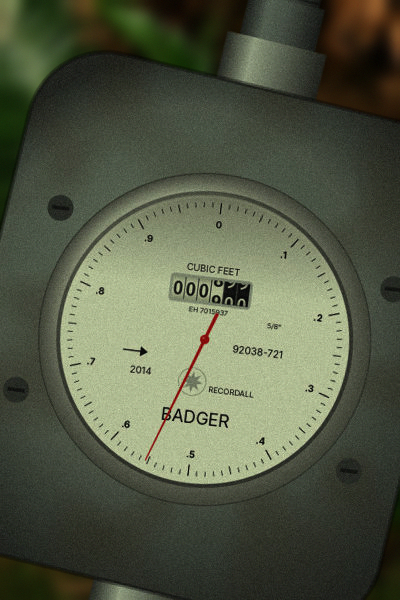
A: **899.55** ft³
